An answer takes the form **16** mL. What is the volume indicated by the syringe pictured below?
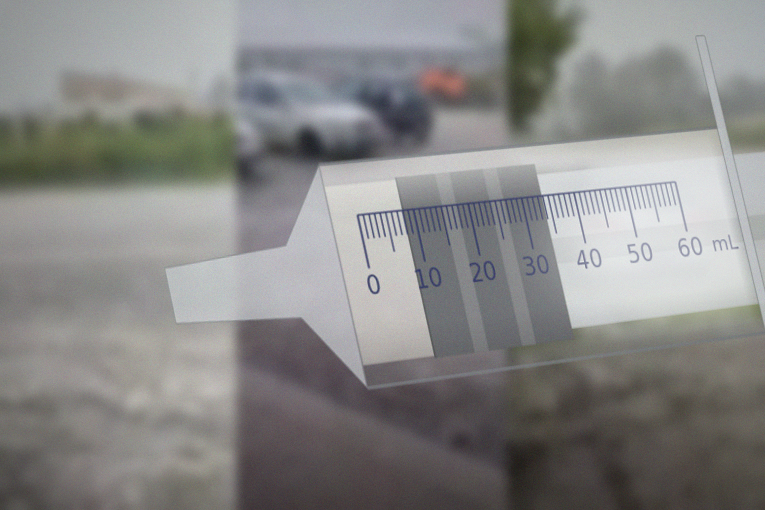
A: **8** mL
